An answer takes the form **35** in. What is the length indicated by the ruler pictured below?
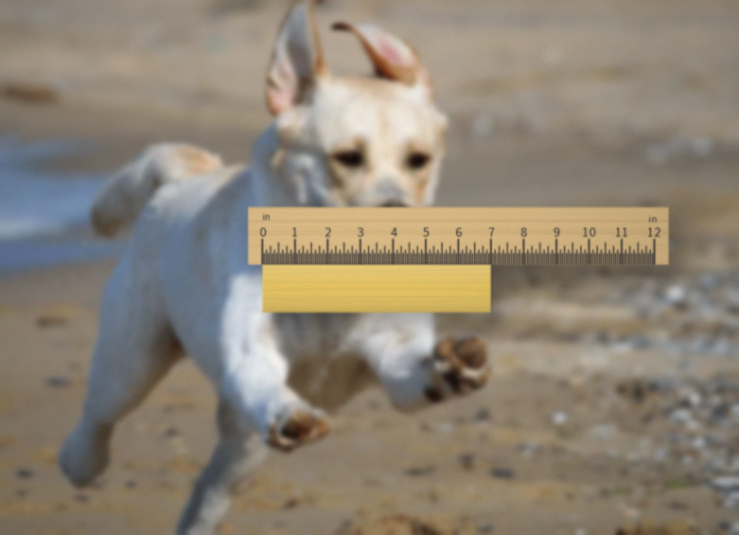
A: **7** in
